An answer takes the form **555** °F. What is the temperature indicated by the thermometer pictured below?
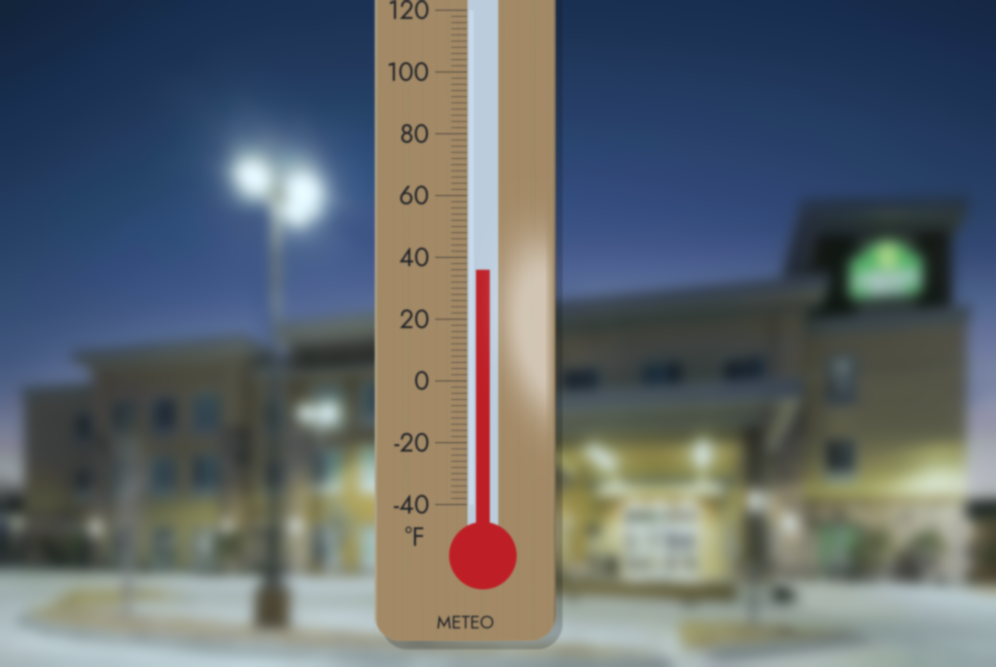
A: **36** °F
